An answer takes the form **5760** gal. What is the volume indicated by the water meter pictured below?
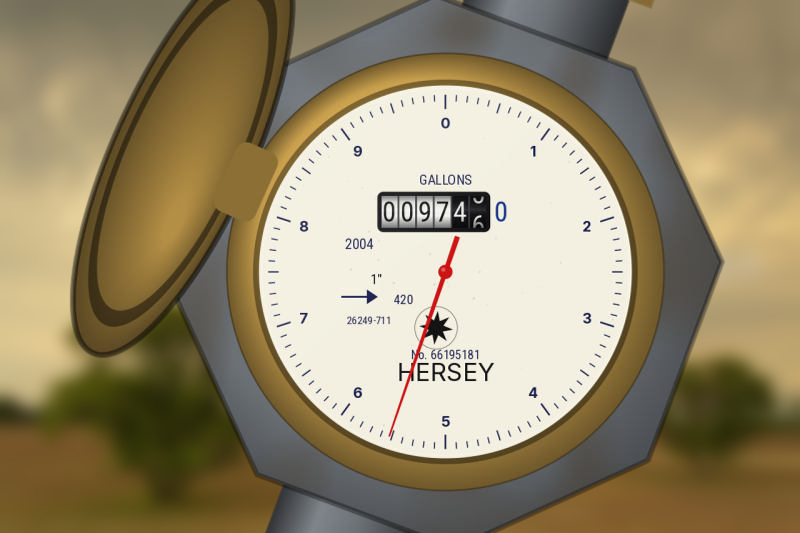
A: **97455.5** gal
